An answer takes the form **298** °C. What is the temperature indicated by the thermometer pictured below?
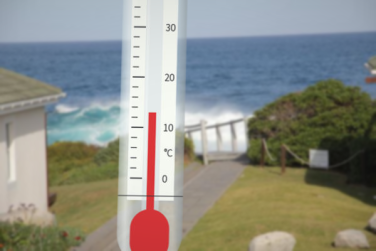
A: **13** °C
